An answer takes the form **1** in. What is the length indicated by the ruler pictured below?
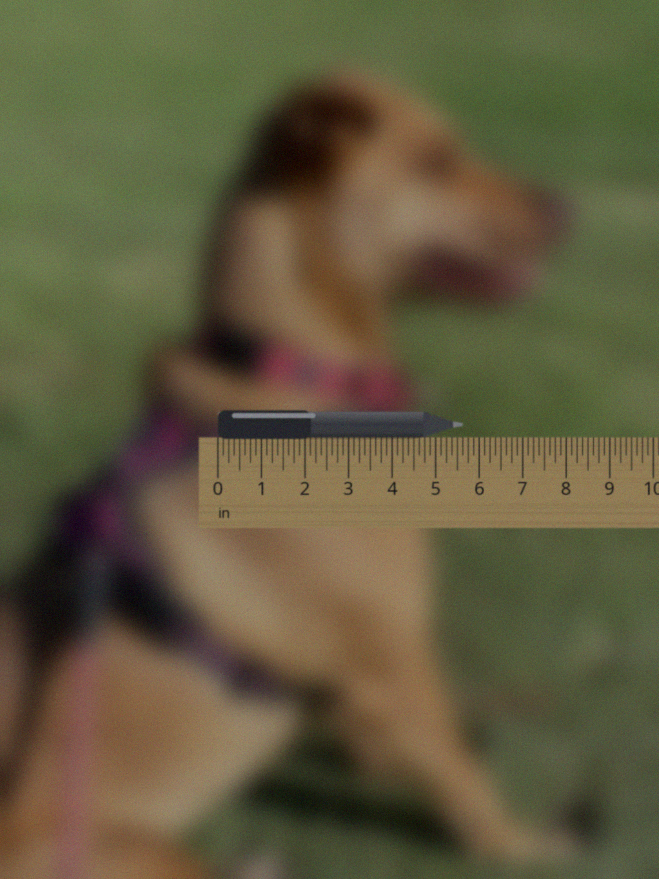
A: **5.625** in
